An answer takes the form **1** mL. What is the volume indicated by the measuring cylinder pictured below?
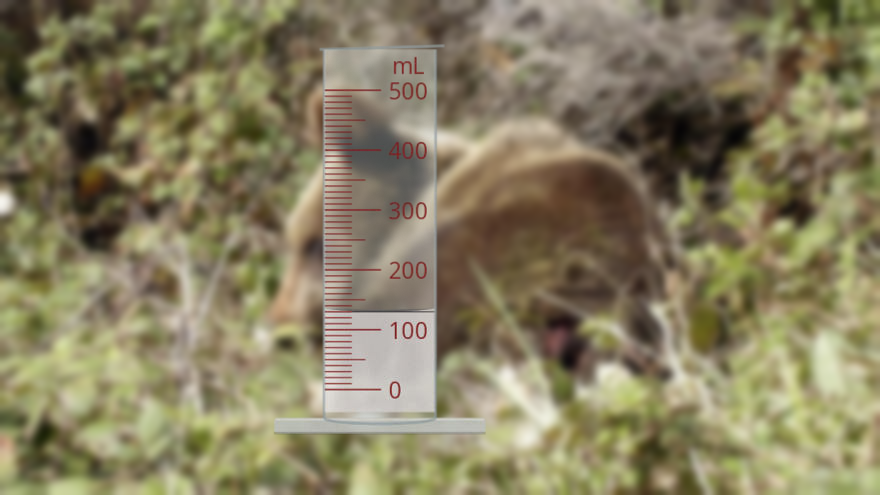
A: **130** mL
